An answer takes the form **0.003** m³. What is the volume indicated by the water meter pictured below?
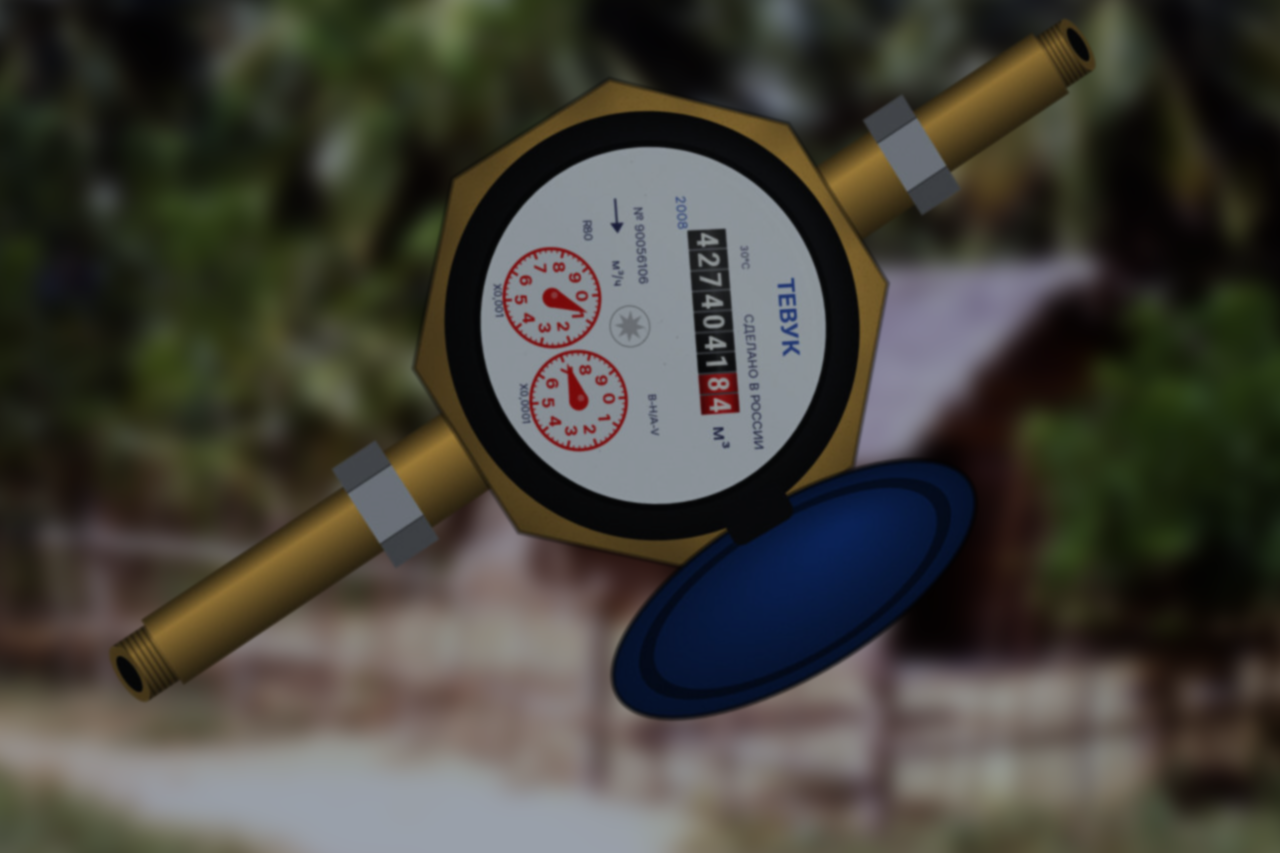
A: **4274041.8407** m³
